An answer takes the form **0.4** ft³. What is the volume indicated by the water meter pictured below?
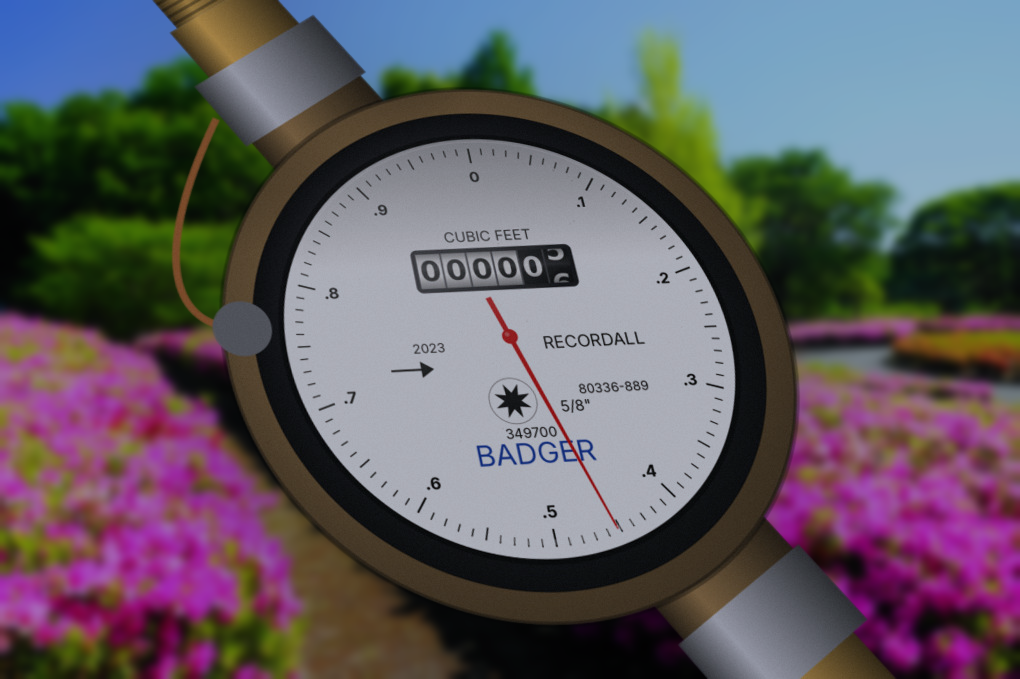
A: **5.45** ft³
